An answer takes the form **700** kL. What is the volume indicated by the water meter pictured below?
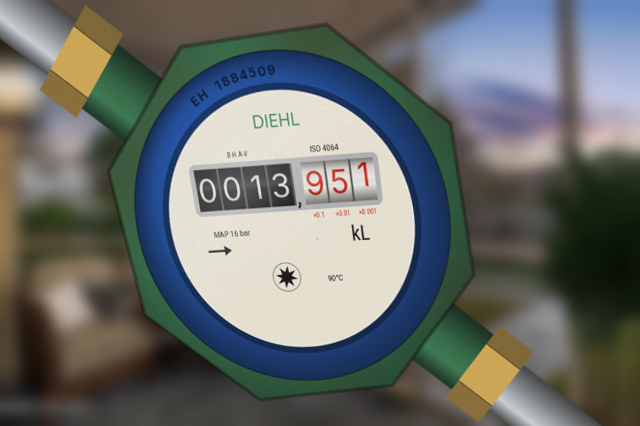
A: **13.951** kL
